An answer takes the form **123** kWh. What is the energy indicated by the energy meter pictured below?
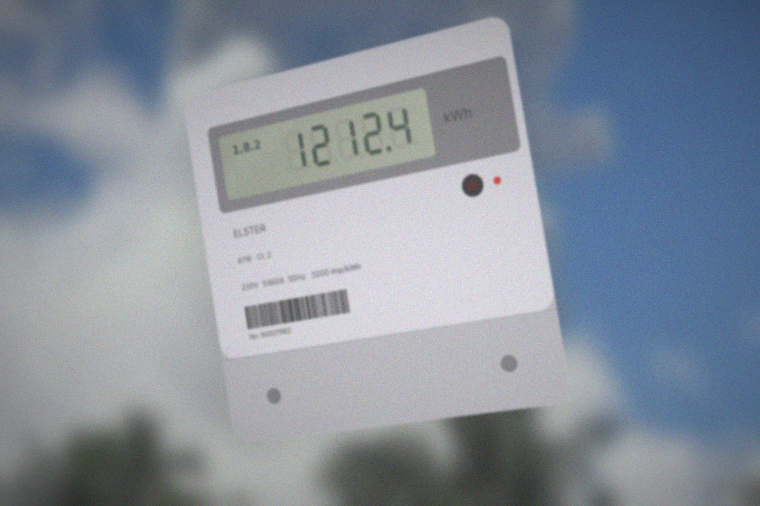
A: **1212.4** kWh
